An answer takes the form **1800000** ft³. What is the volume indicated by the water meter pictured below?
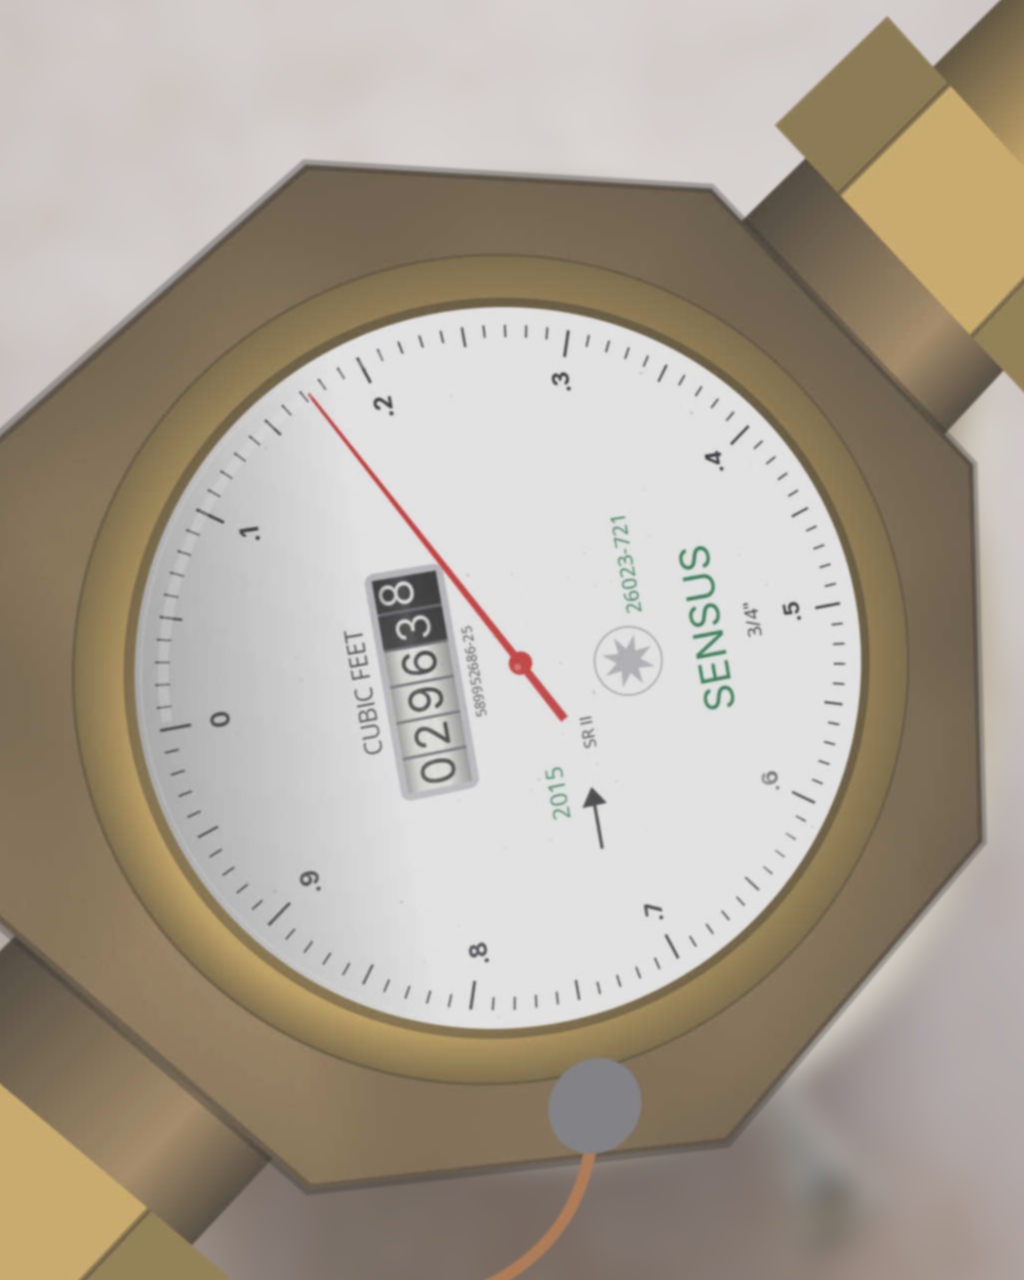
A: **29638.17** ft³
